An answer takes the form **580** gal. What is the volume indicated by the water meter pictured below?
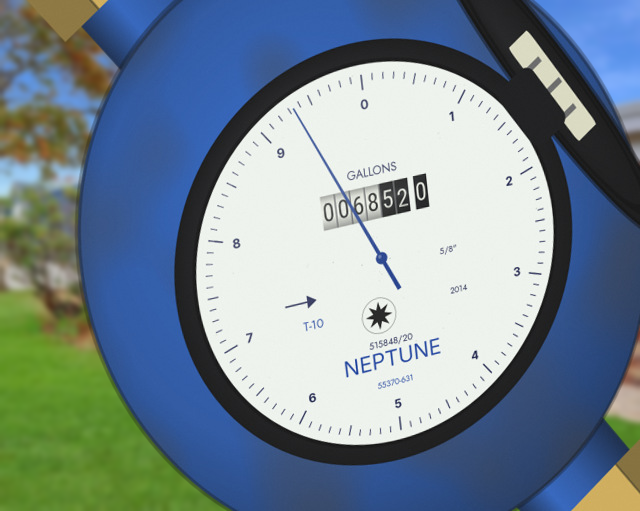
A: **68519.3** gal
